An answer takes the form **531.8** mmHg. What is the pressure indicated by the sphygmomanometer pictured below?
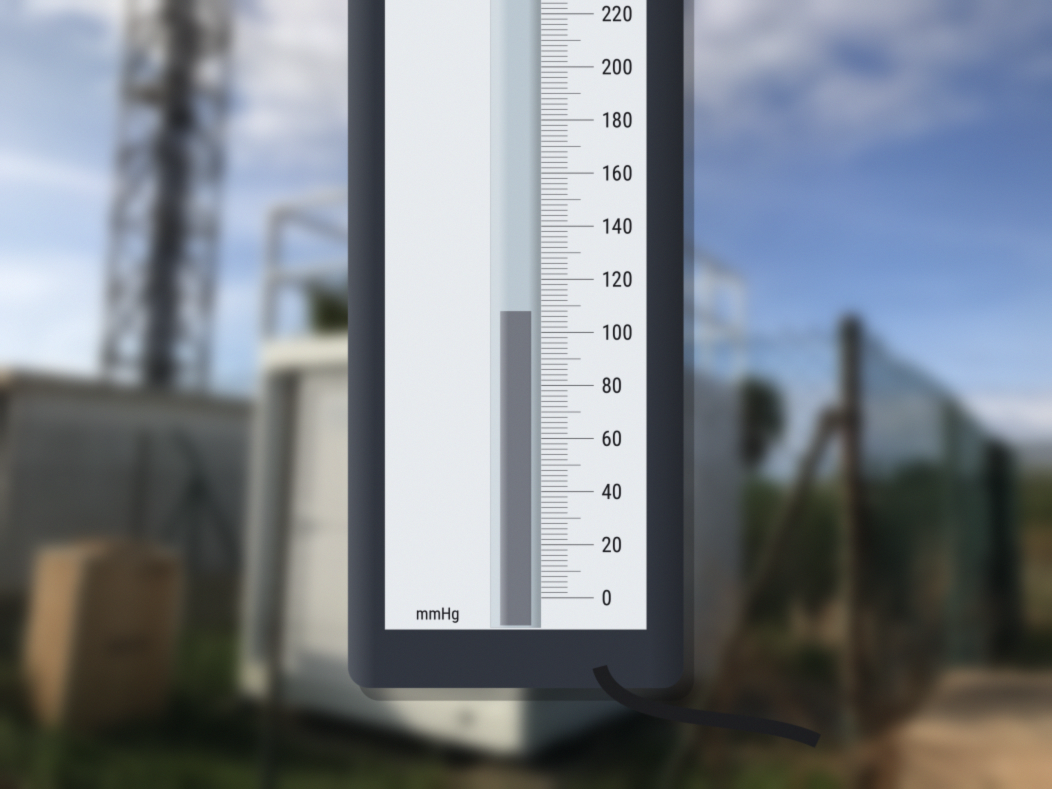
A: **108** mmHg
